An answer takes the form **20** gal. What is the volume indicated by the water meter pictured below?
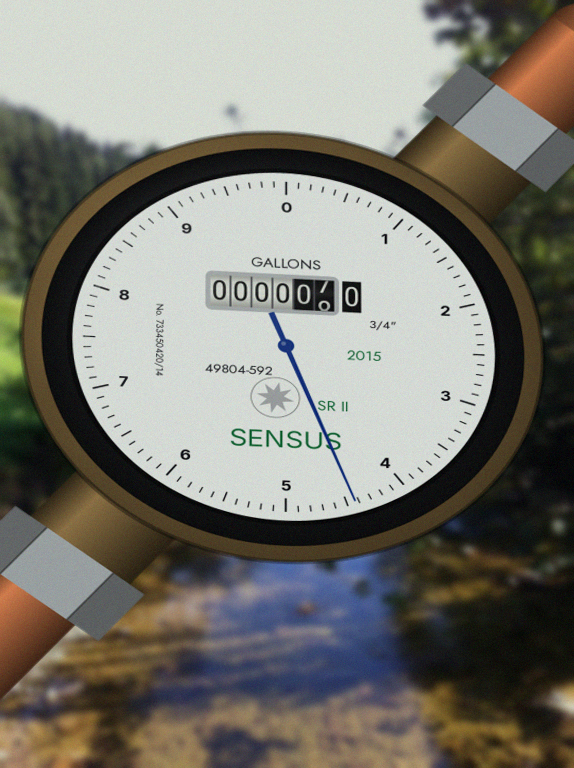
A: **74.4** gal
